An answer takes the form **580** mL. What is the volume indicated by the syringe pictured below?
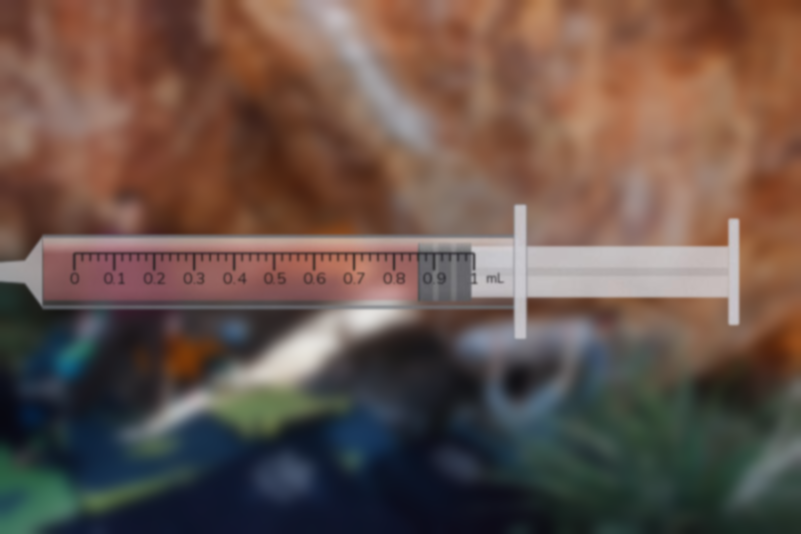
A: **0.86** mL
